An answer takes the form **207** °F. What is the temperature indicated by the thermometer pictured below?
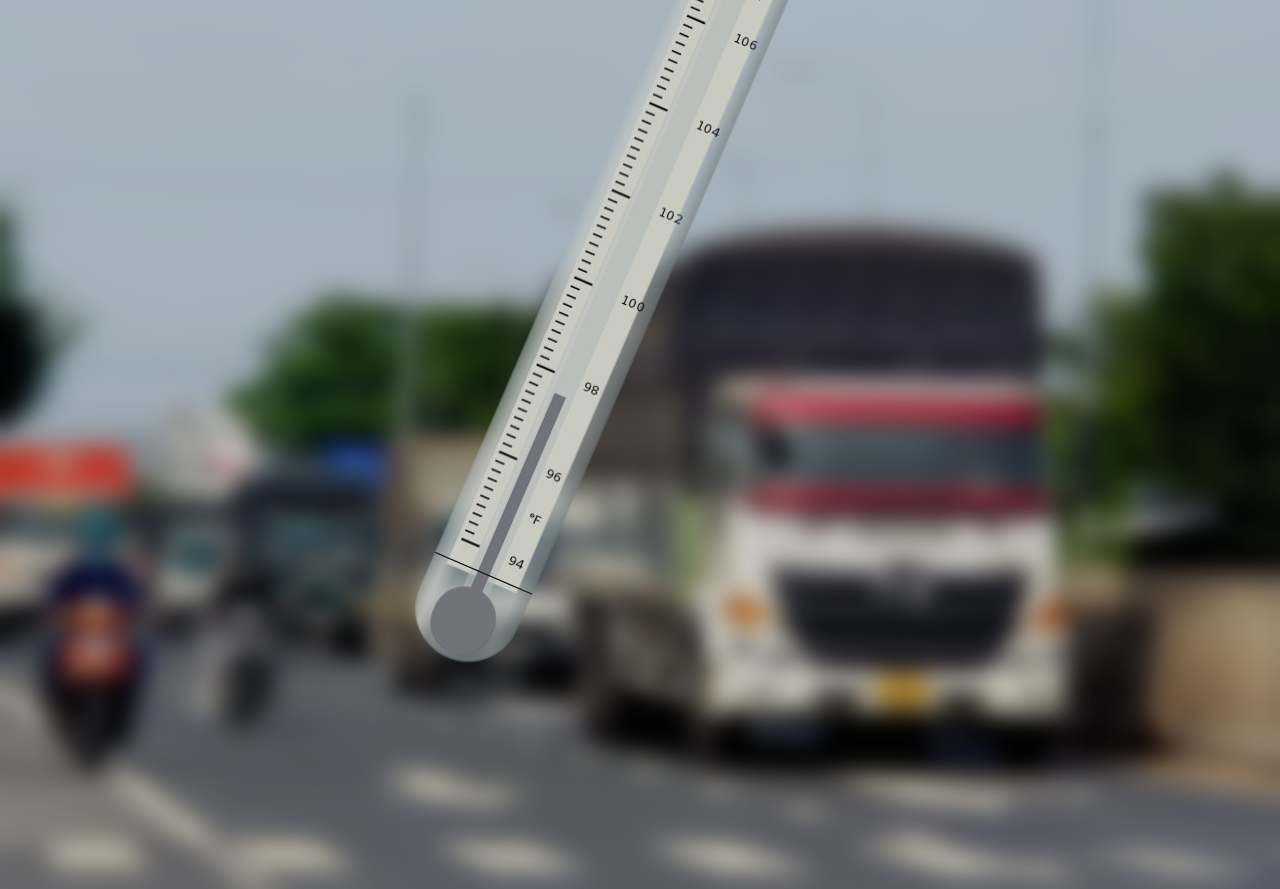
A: **97.6** °F
